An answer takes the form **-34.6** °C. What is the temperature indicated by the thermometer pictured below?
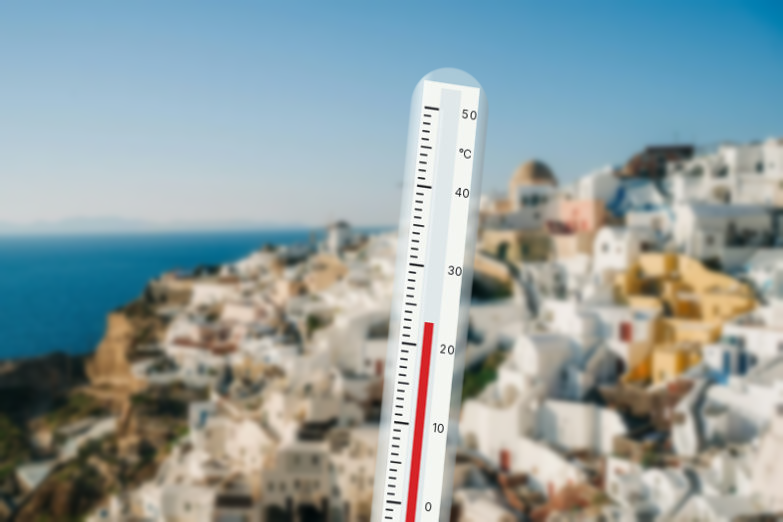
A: **23** °C
